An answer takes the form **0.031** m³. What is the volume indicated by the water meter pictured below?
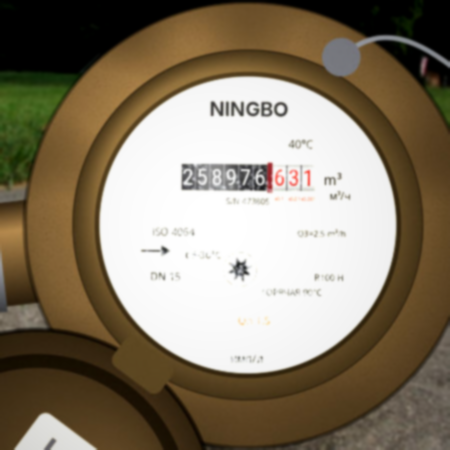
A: **258976.631** m³
